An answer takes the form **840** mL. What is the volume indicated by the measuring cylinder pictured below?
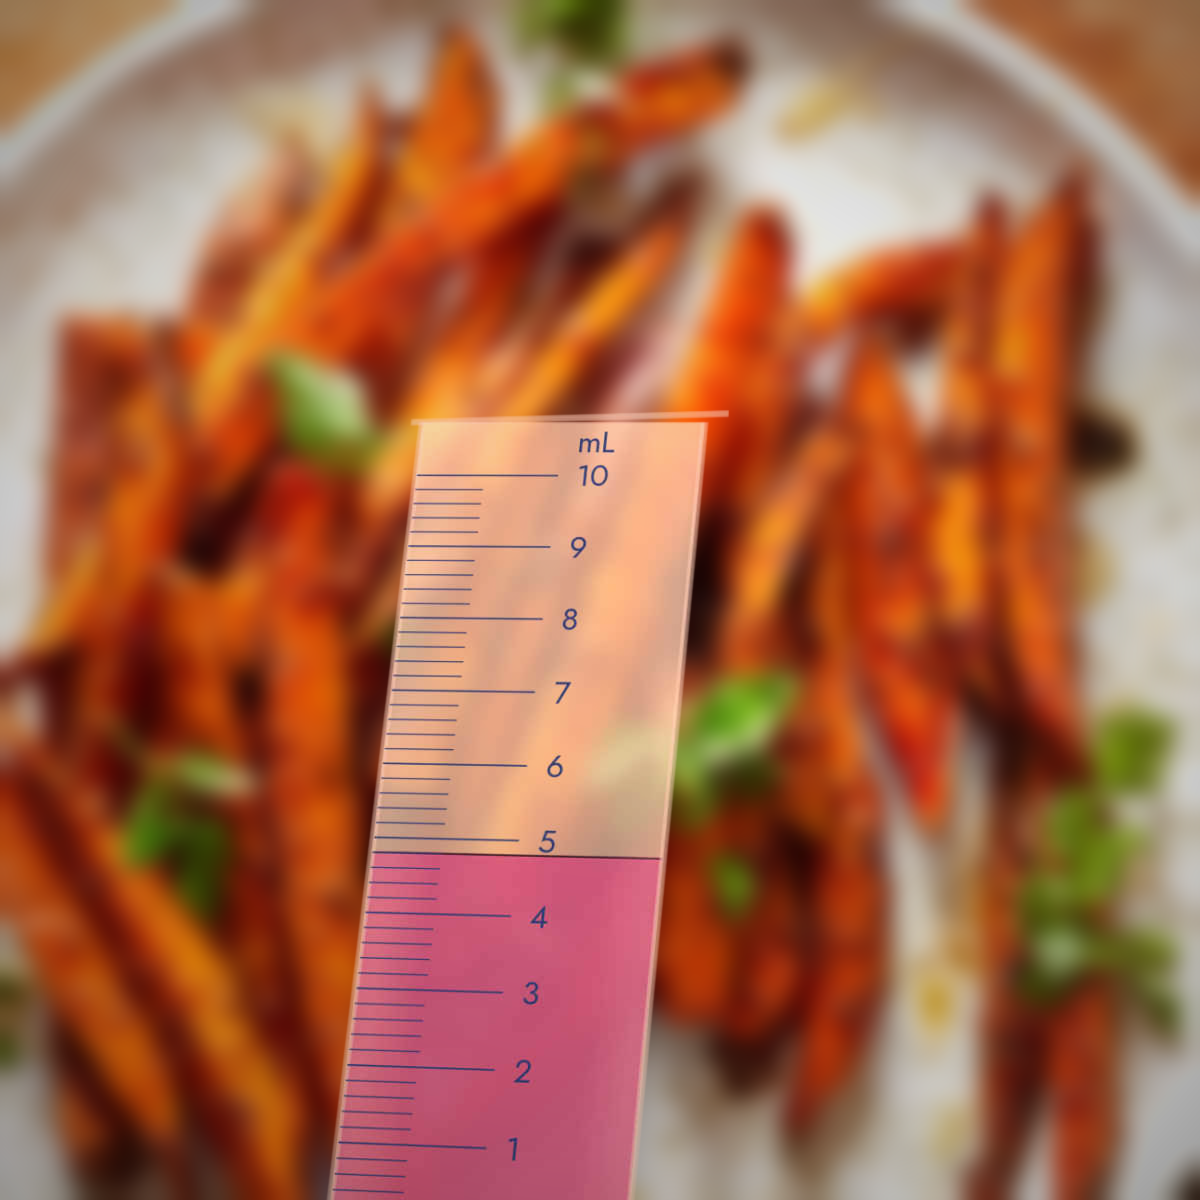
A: **4.8** mL
